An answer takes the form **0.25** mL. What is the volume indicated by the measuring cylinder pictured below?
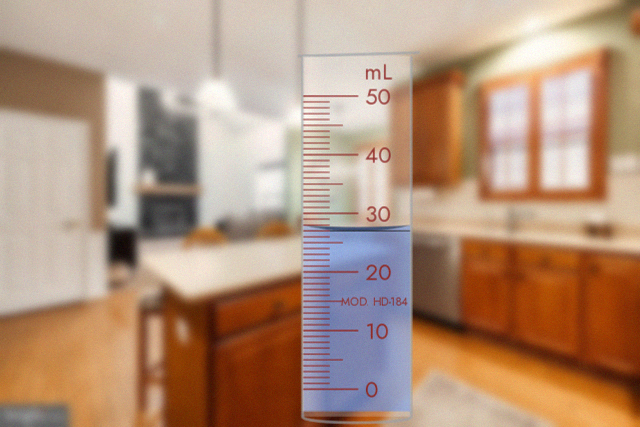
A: **27** mL
